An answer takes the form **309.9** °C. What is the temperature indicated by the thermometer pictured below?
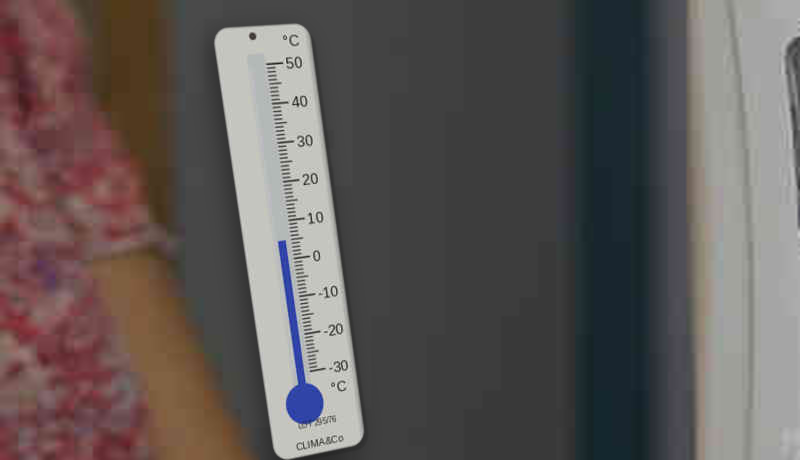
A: **5** °C
